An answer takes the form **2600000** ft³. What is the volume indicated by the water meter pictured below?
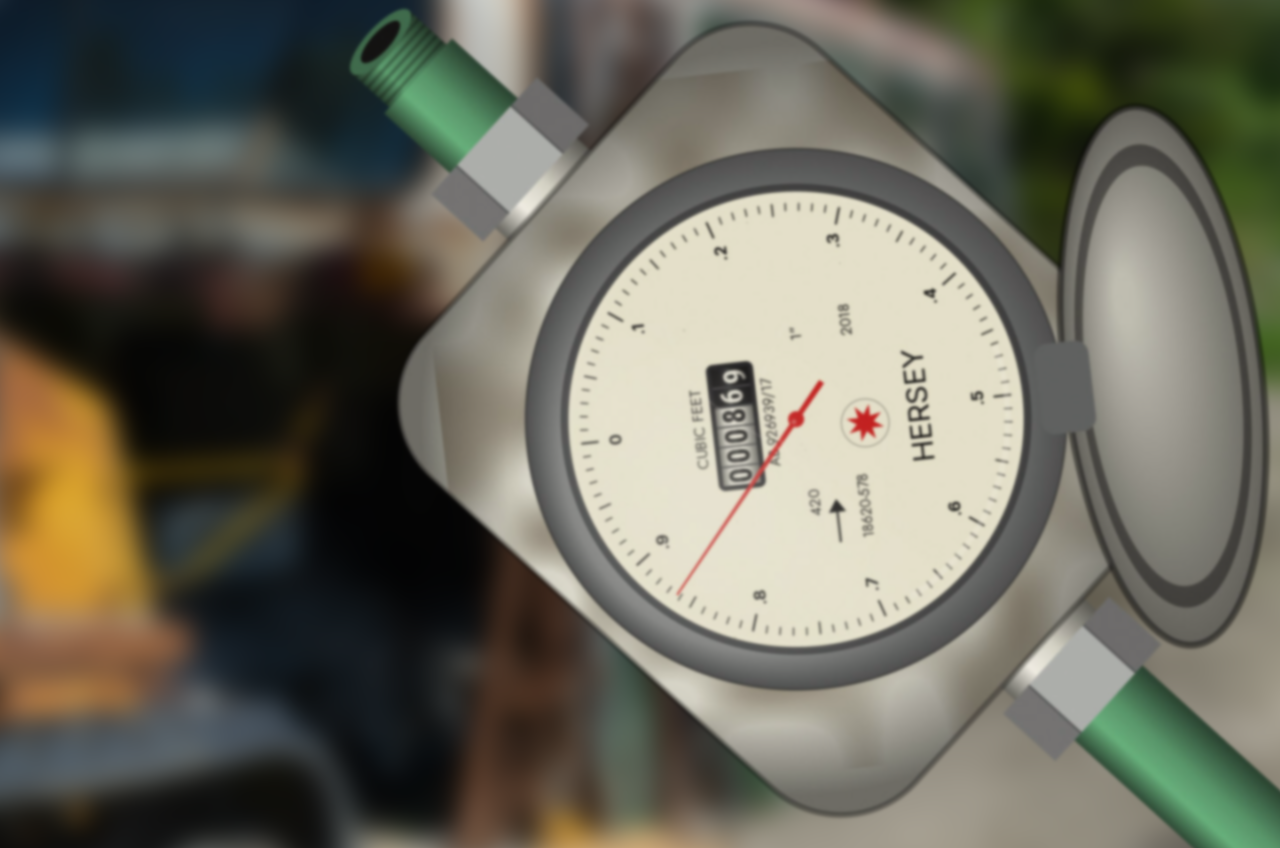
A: **868.86** ft³
